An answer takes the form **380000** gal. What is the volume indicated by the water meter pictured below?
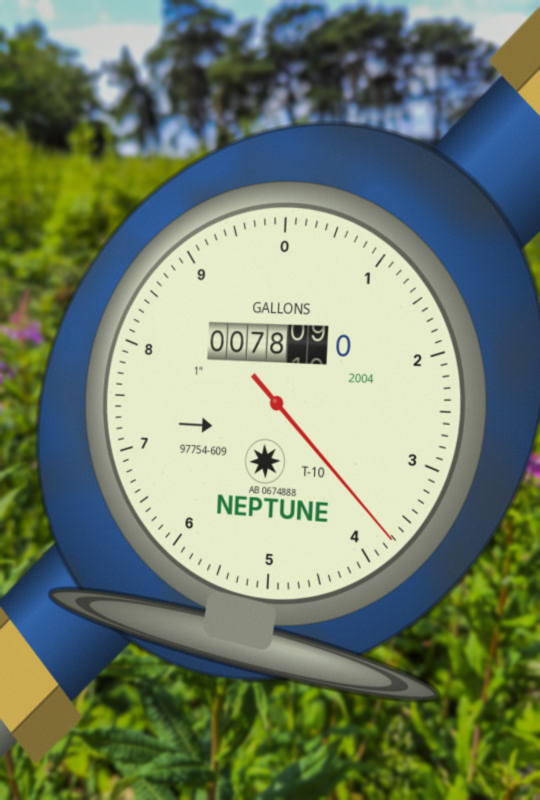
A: **78093.7** gal
